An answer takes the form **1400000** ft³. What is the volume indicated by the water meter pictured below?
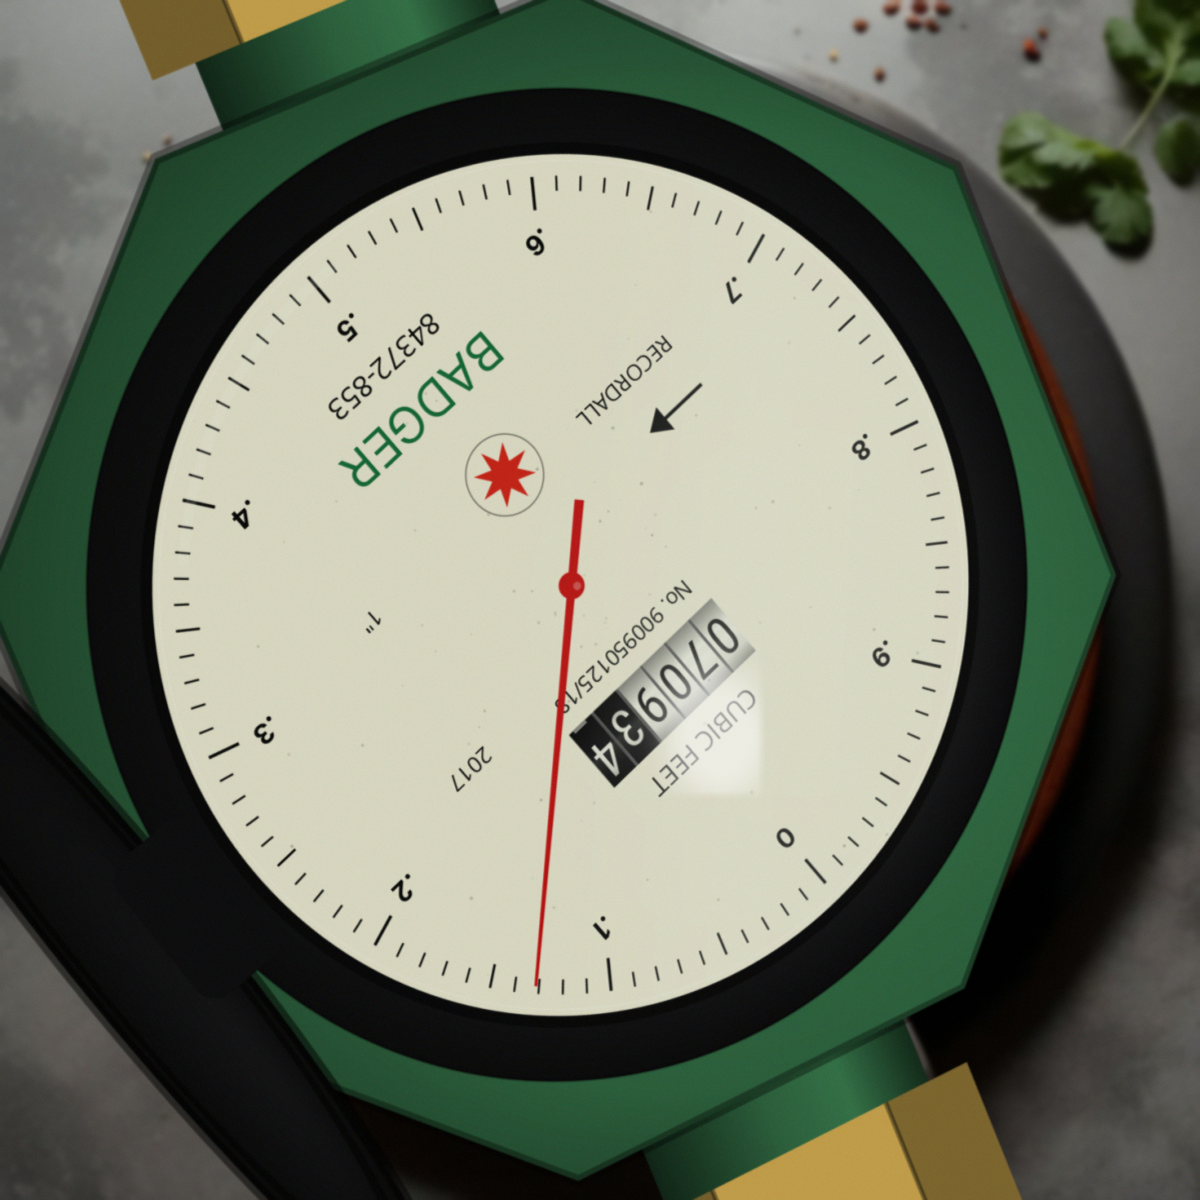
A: **70934.13** ft³
